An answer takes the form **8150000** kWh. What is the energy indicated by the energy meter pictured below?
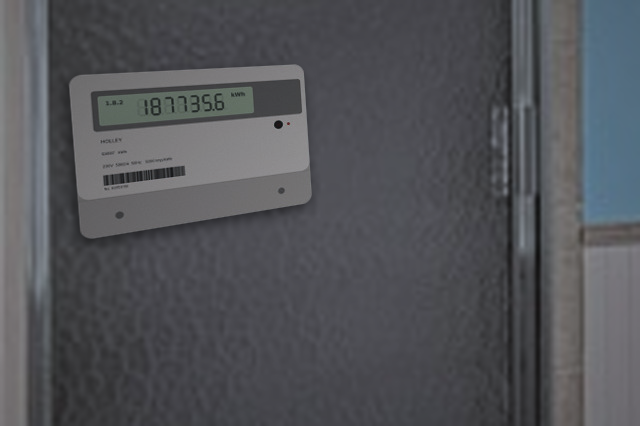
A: **187735.6** kWh
